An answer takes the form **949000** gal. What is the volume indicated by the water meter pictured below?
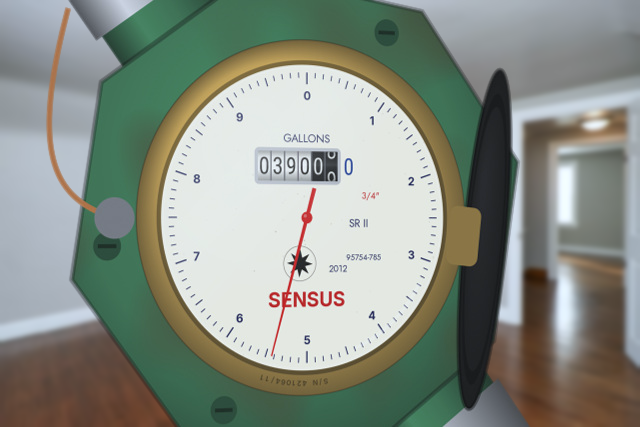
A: **390085.4** gal
